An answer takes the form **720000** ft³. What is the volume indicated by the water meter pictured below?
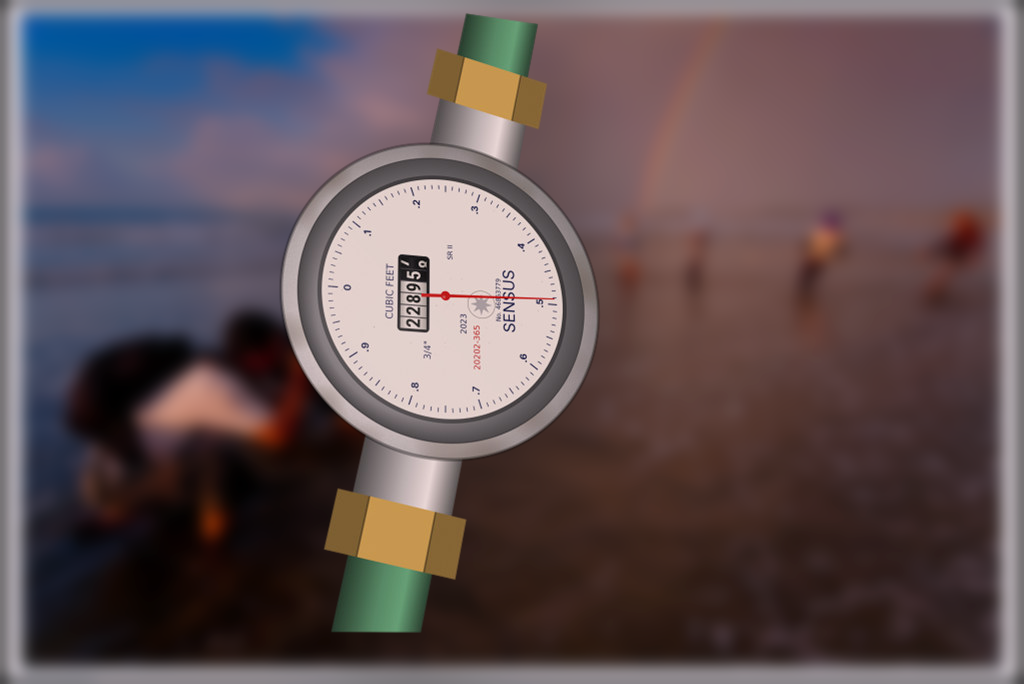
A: **228957.49** ft³
